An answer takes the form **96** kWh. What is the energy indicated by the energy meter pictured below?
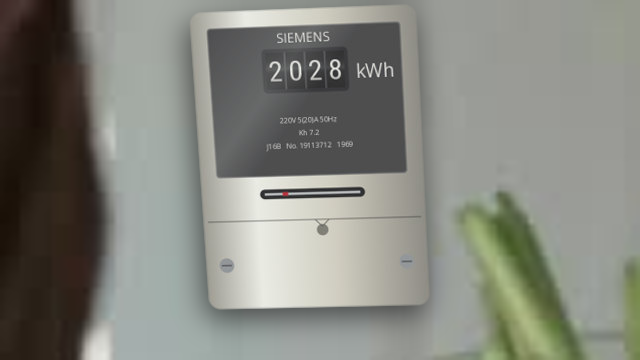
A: **2028** kWh
